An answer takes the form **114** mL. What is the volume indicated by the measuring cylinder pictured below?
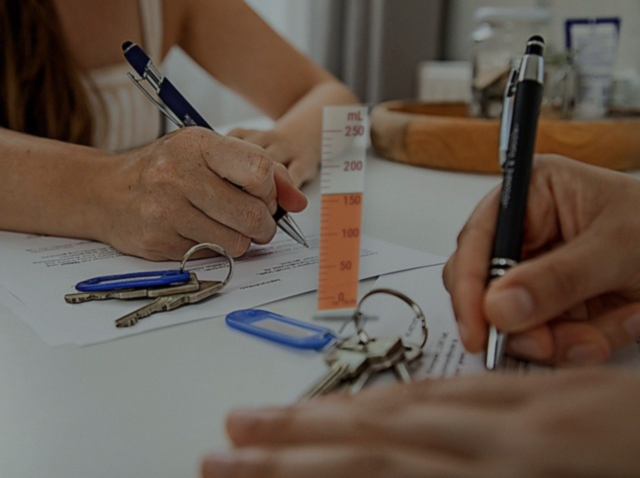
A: **160** mL
